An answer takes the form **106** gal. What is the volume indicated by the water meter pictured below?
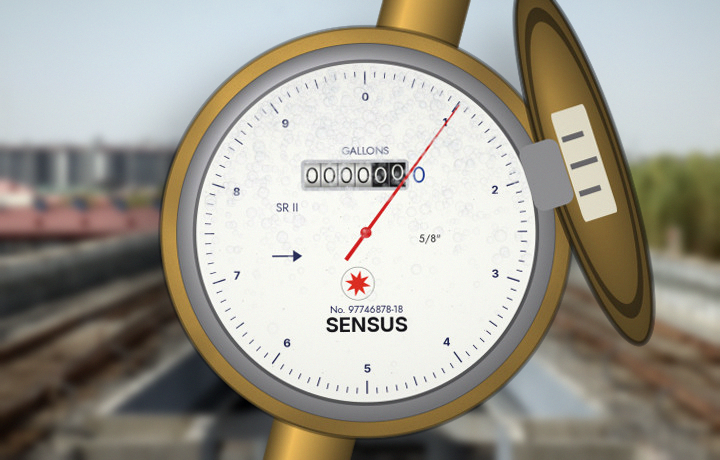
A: **1.0** gal
